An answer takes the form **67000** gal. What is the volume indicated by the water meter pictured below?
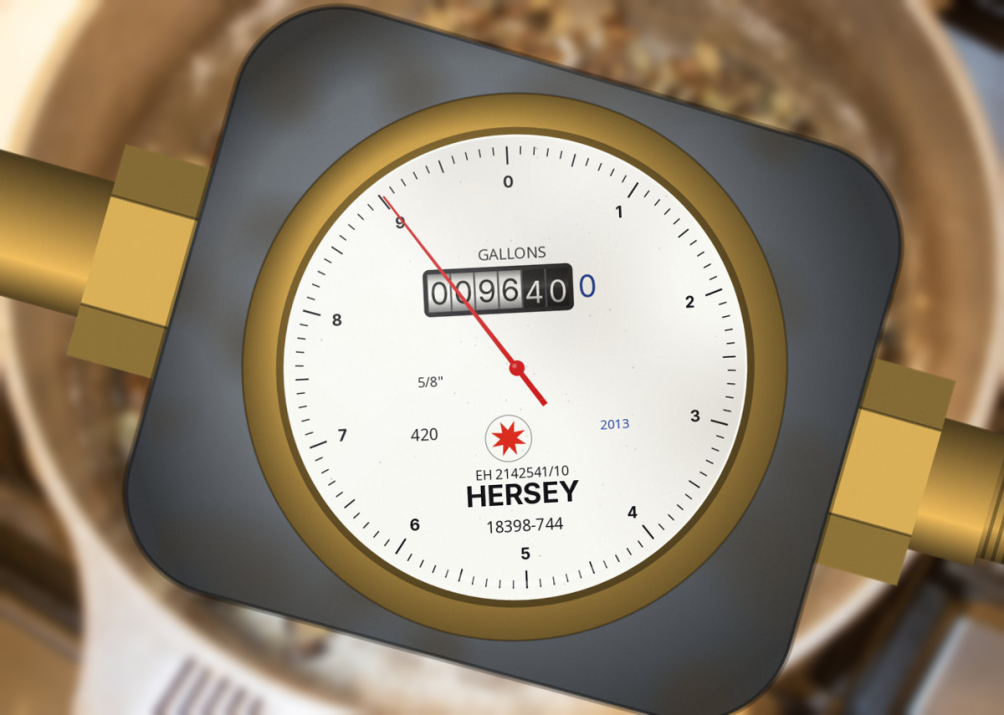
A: **96399.0** gal
